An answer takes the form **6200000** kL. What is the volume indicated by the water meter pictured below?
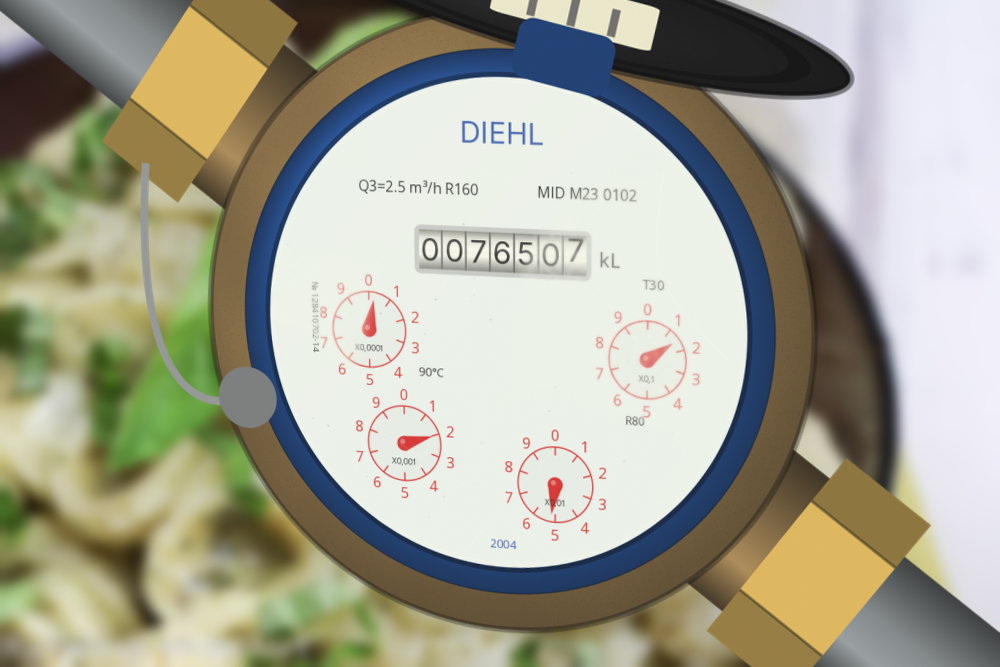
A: **76507.1520** kL
